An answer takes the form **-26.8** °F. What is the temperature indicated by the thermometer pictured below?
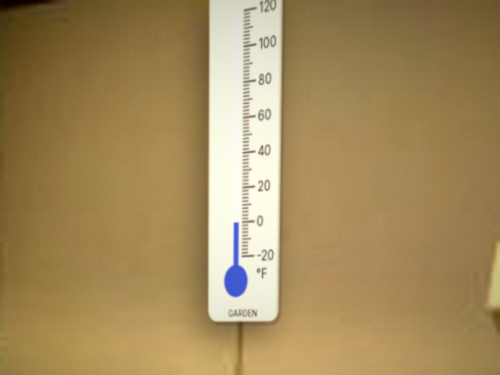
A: **0** °F
